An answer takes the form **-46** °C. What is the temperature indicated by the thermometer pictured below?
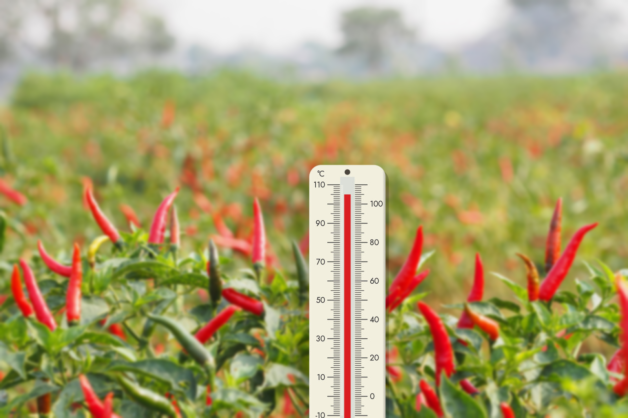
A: **105** °C
